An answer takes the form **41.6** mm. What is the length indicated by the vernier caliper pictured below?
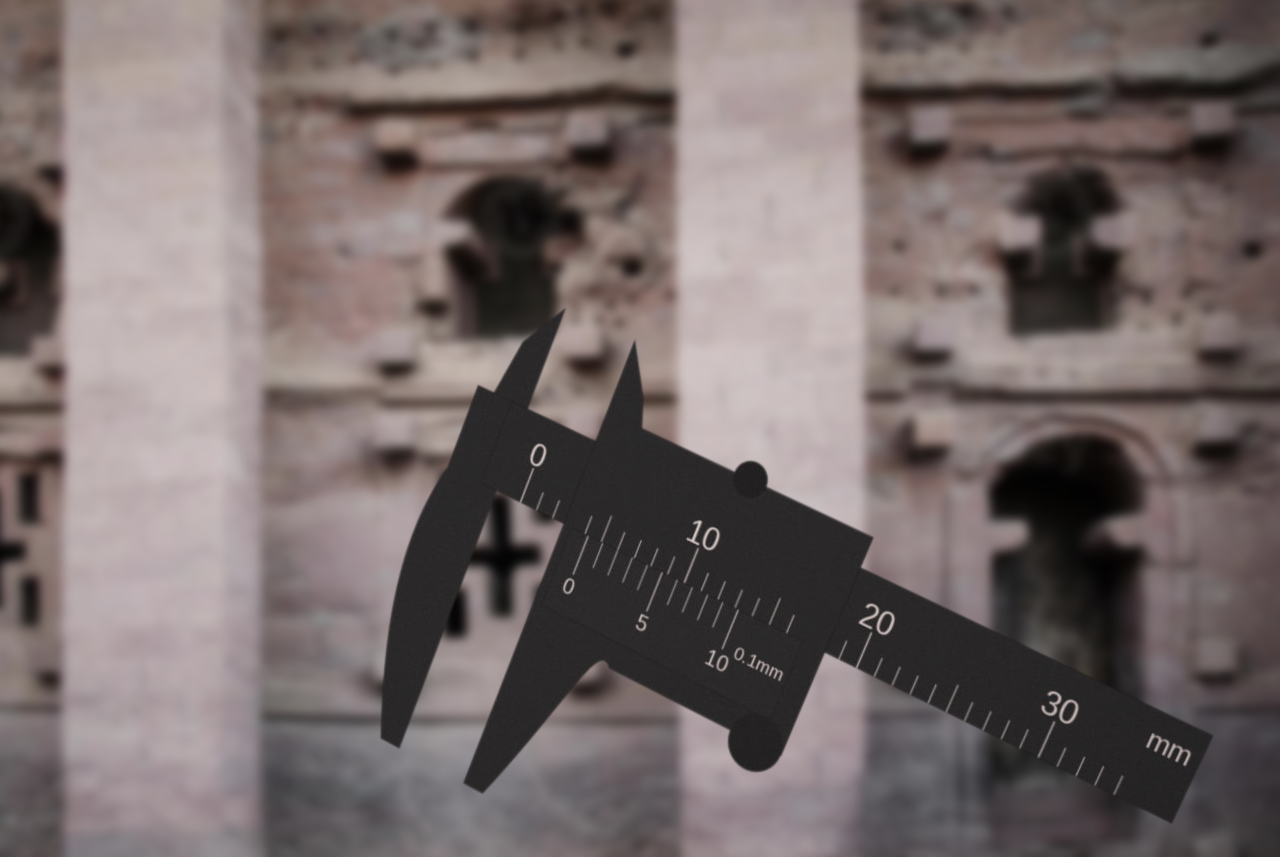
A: **4.2** mm
